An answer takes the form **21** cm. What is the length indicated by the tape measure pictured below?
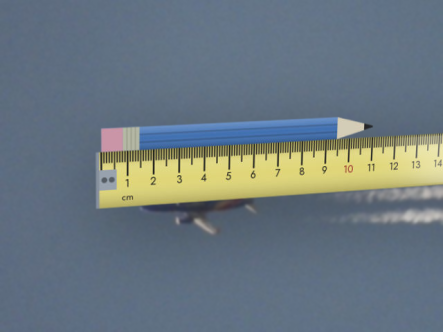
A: **11** cm
